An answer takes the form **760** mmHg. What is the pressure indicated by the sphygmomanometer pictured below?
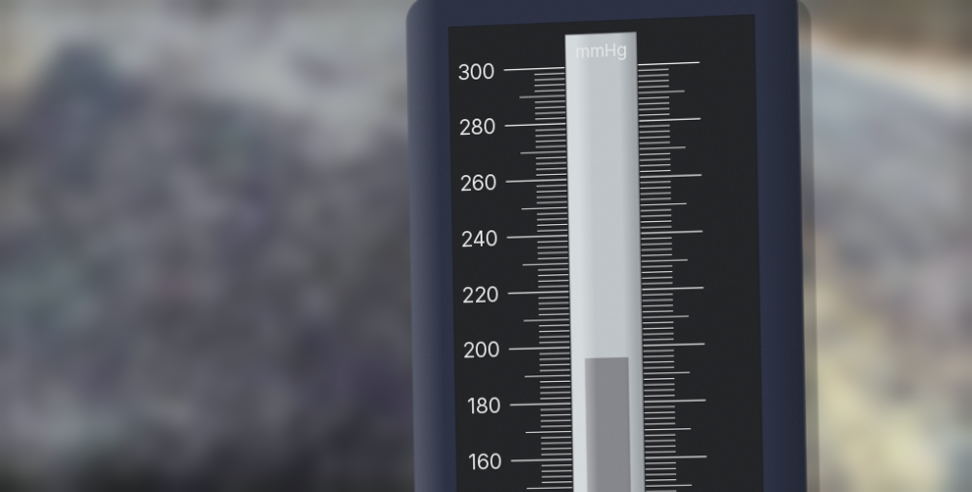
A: **196** mmHg
